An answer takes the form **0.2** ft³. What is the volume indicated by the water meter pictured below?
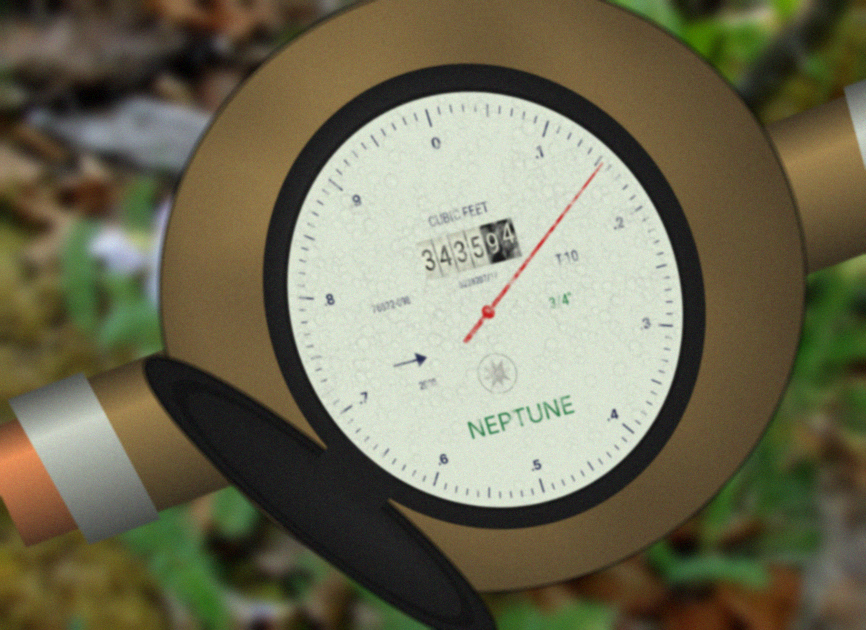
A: **343594.15** ft³
